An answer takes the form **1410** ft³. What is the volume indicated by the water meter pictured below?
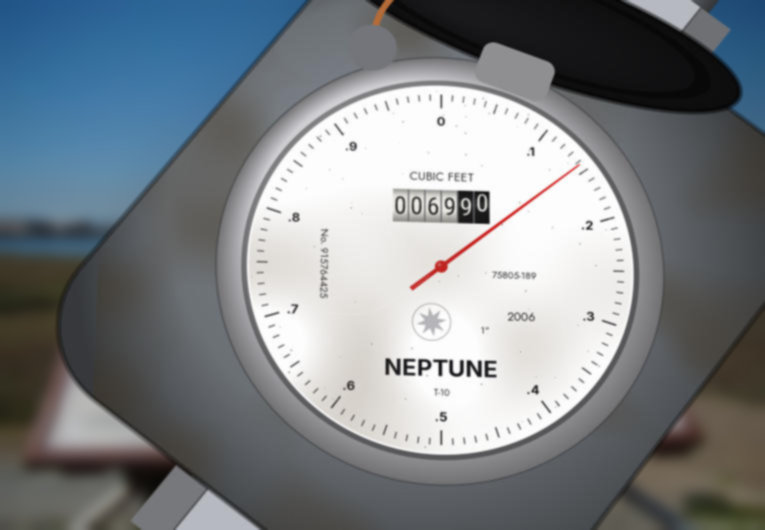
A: **6990.14** ft³
